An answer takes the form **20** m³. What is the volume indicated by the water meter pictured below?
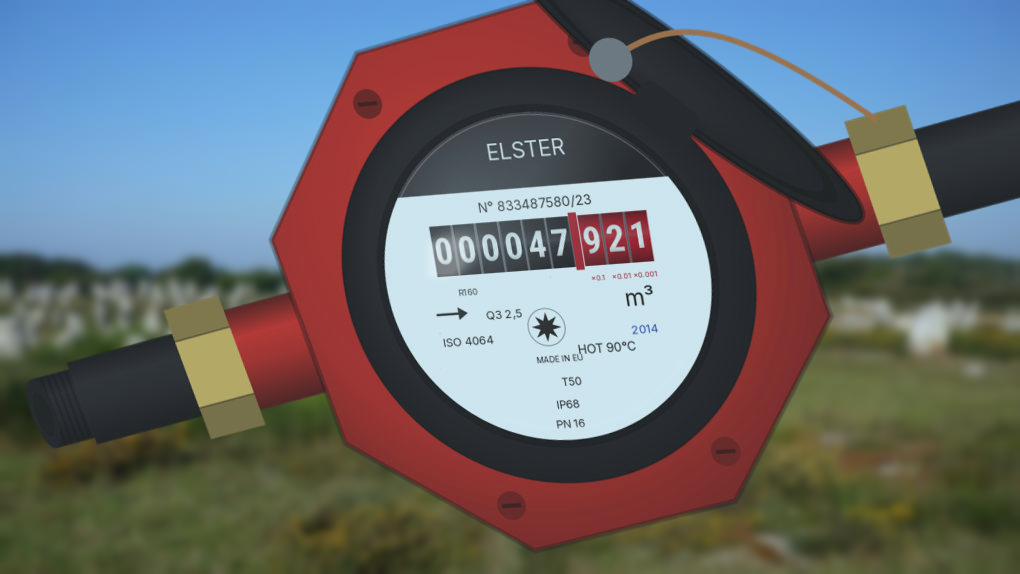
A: **47.921** m³
